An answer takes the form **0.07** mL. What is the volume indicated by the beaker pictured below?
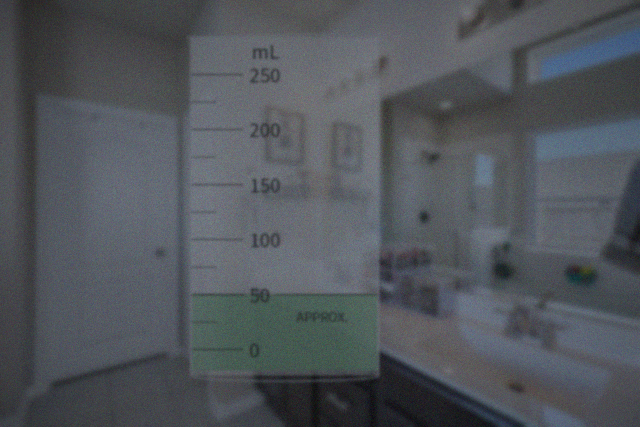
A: **50** mL
